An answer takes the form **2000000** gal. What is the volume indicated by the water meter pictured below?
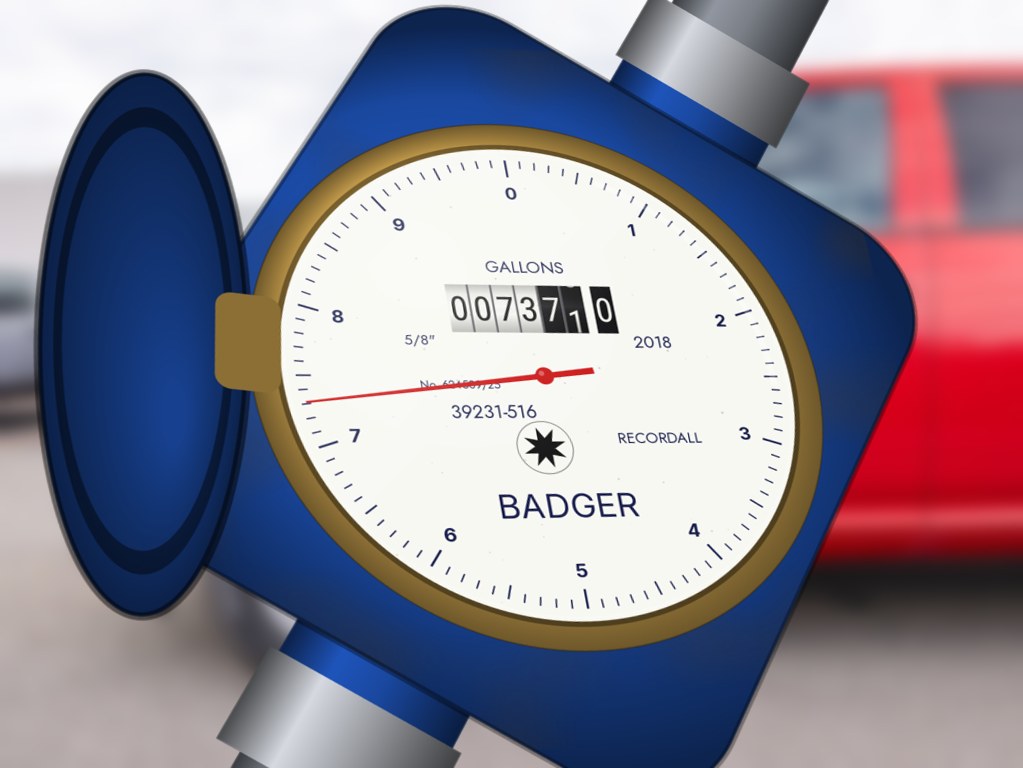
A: **73707.3** gal
